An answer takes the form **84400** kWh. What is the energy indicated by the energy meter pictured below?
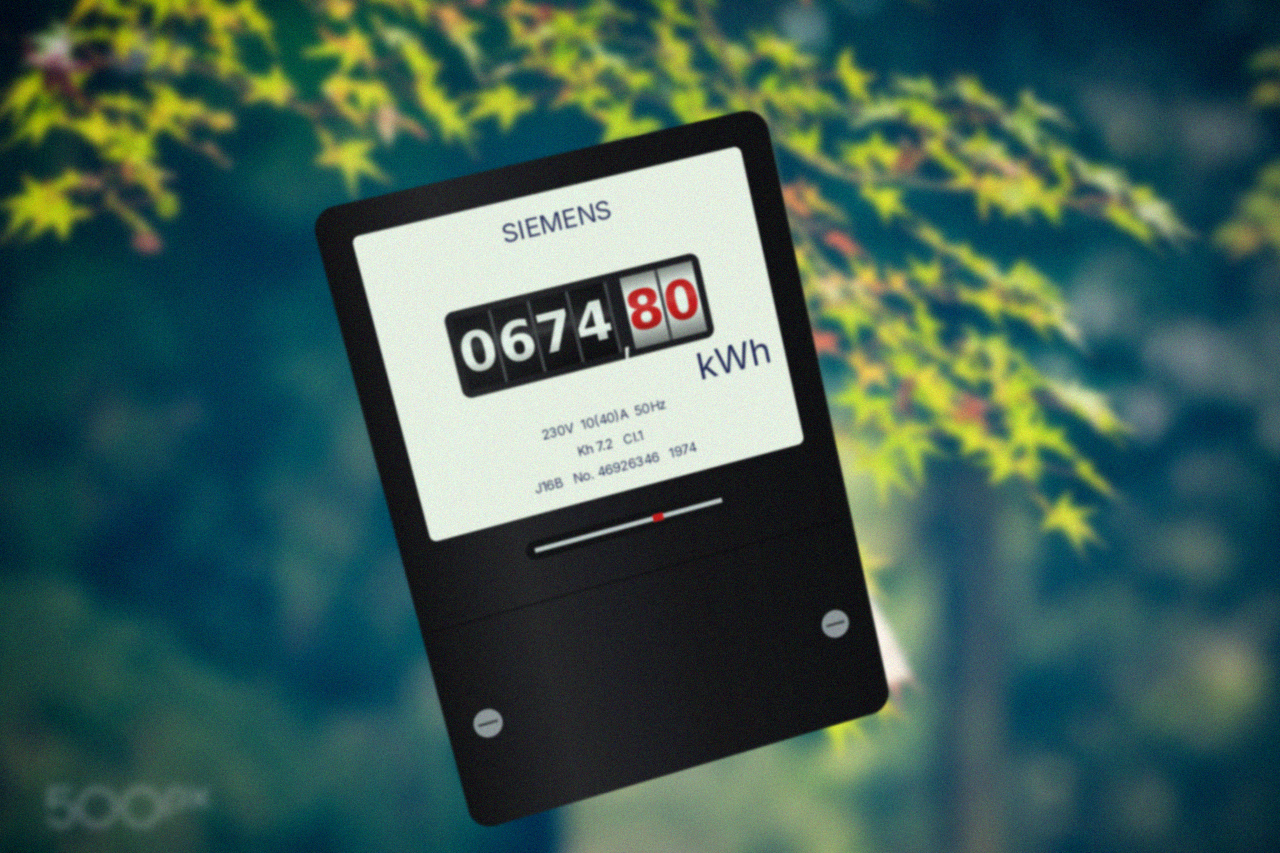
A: **674.80** kWh
